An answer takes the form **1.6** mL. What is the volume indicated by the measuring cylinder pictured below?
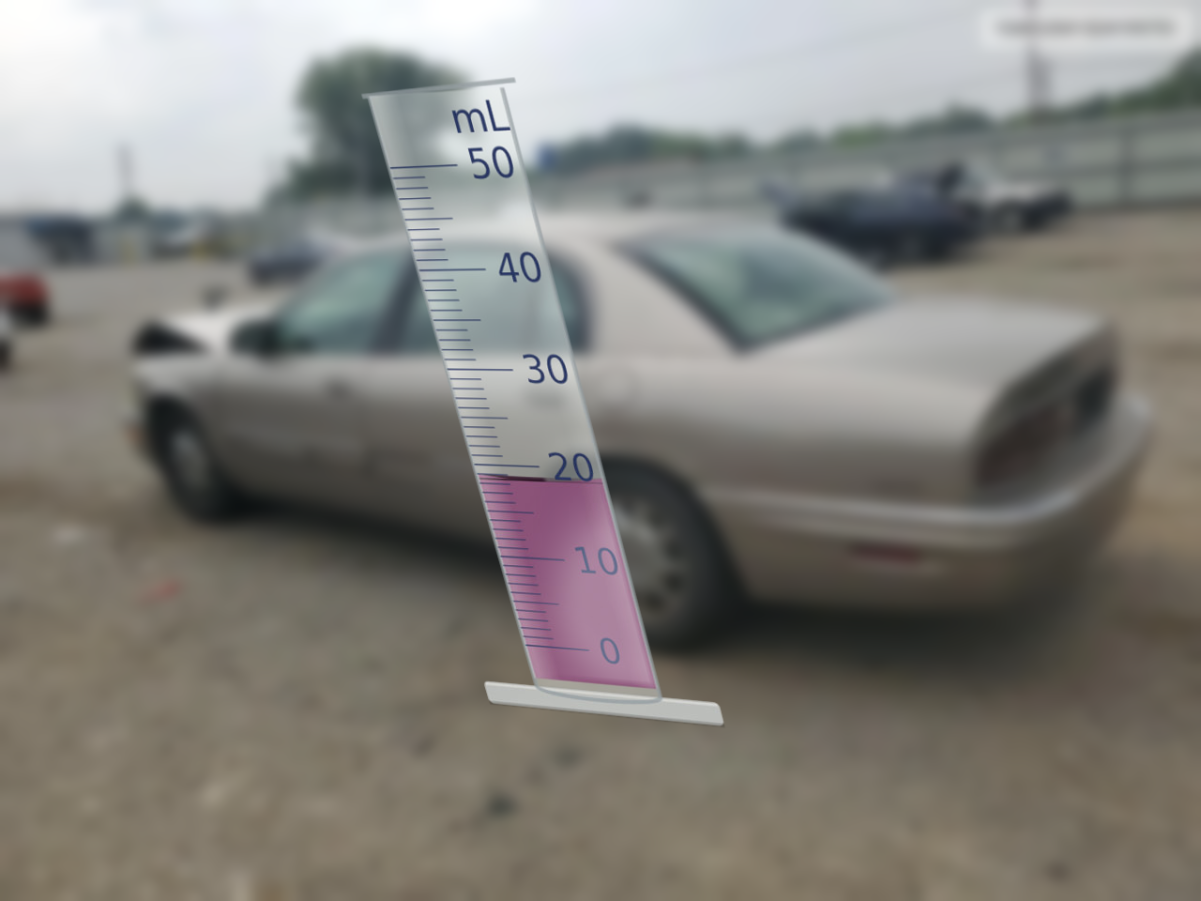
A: **18.5** mL
